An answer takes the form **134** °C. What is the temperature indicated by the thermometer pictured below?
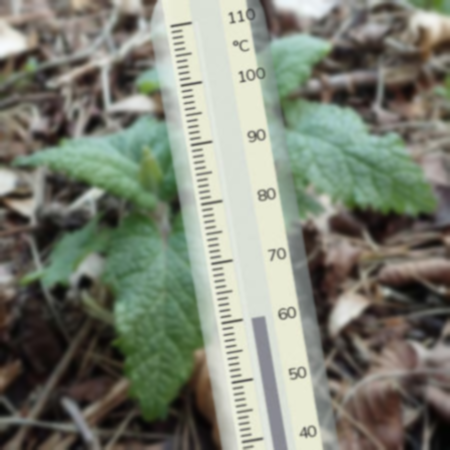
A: **60** °C
